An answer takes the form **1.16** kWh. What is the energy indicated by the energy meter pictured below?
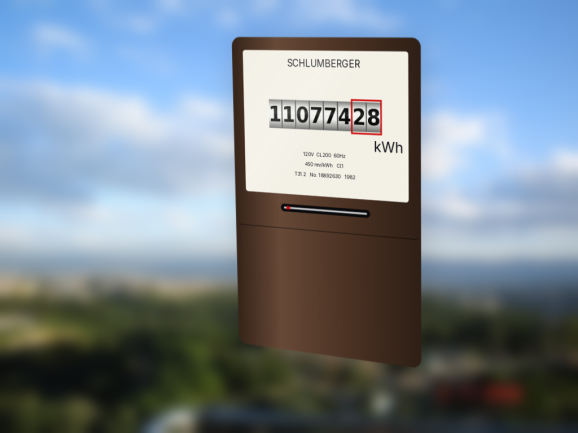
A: **110774.28** kWh
